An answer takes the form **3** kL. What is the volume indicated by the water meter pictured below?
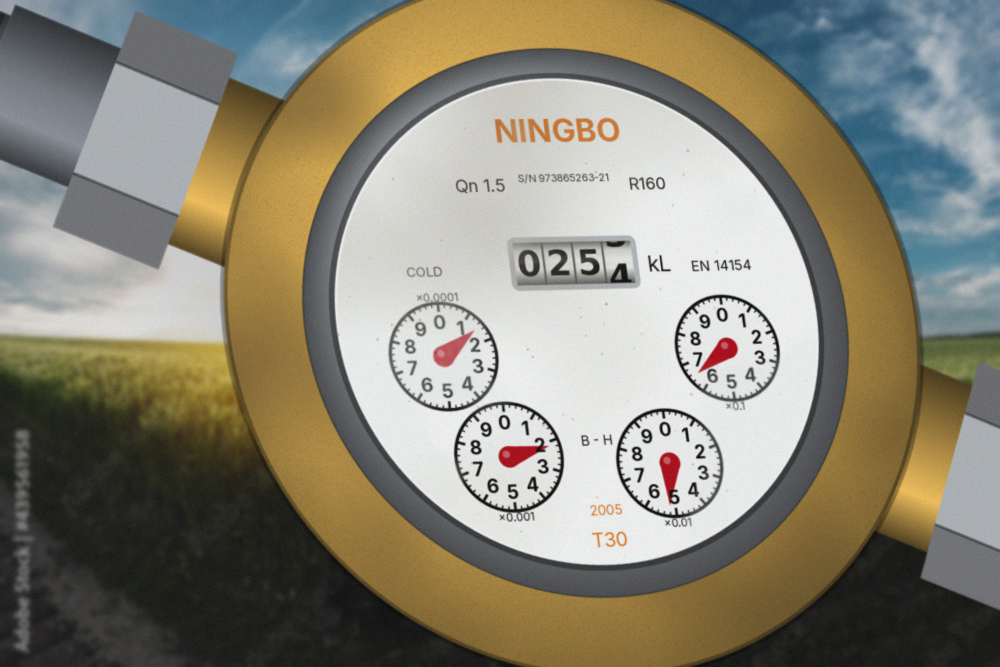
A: **253.6521** kL
